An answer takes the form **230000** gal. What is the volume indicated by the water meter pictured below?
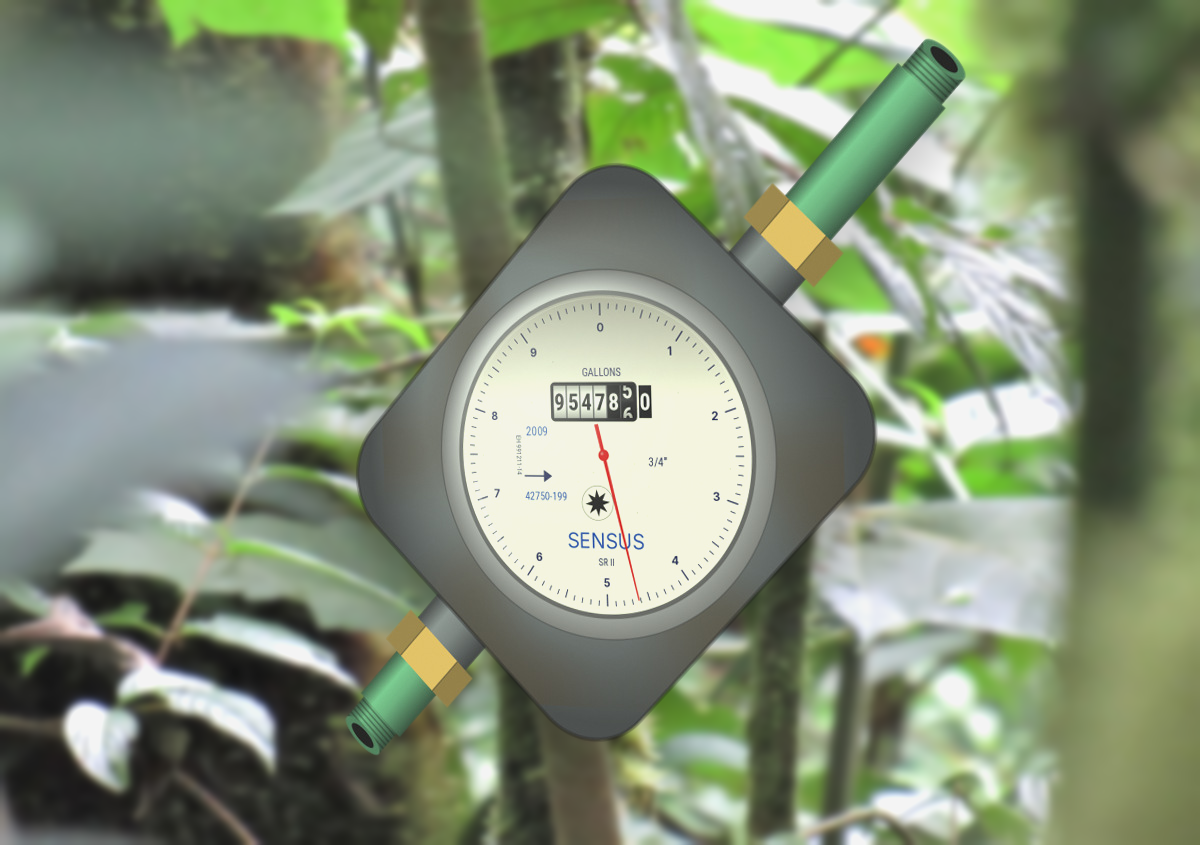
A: **9547854.6** gal
